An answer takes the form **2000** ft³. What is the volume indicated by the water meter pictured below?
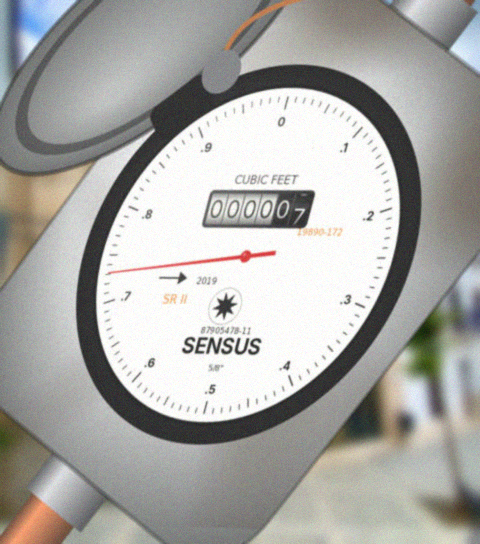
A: **6.73** ft³
